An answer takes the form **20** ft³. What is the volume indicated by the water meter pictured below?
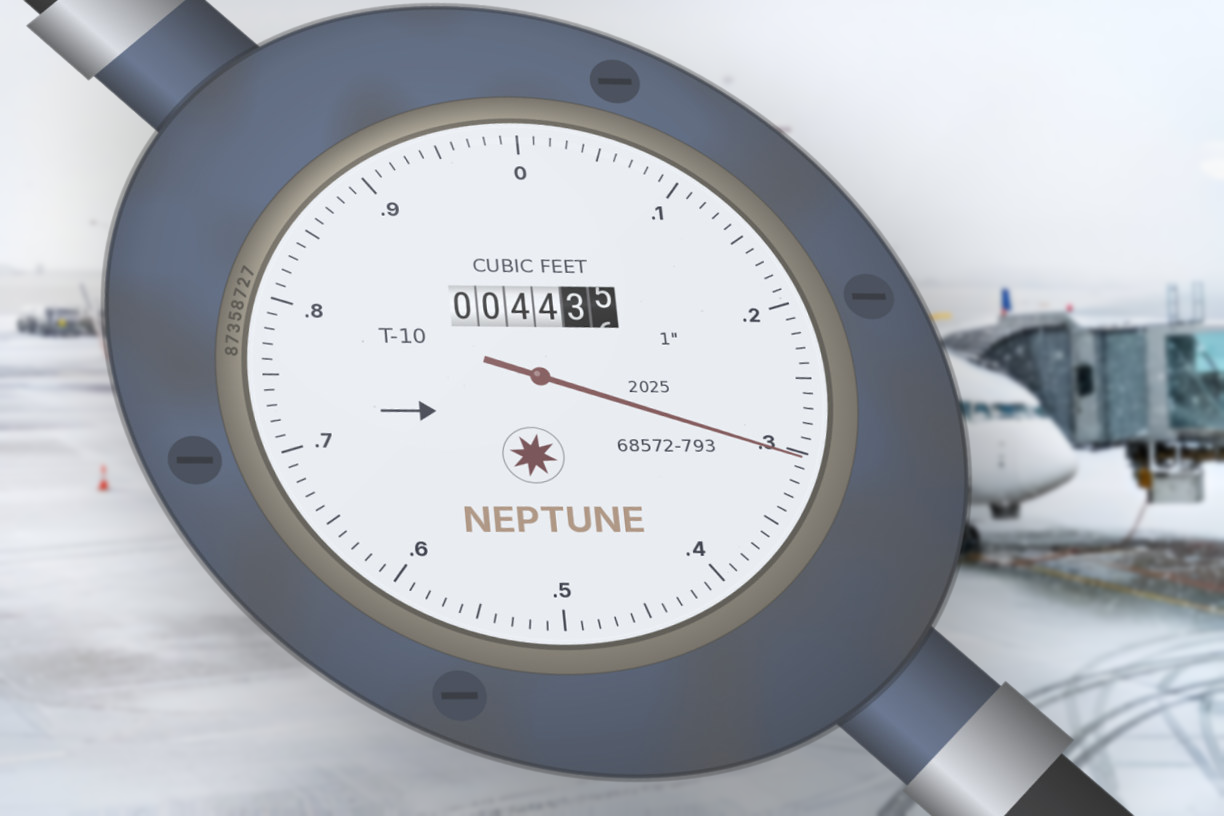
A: **4435.30** ft³
